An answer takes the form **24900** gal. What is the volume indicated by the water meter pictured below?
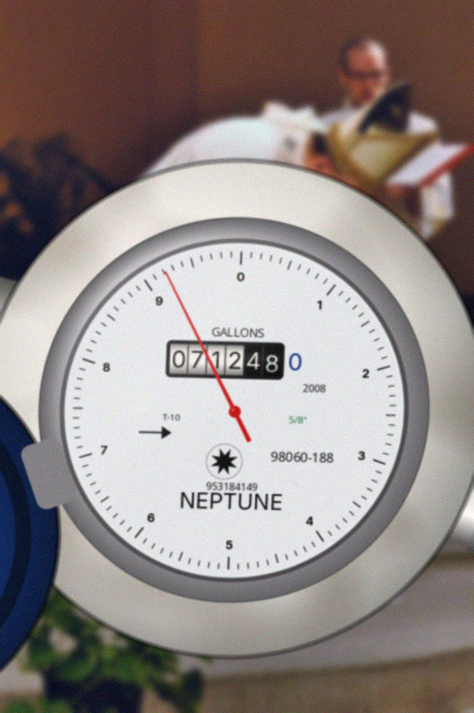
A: **712479.2** gal
